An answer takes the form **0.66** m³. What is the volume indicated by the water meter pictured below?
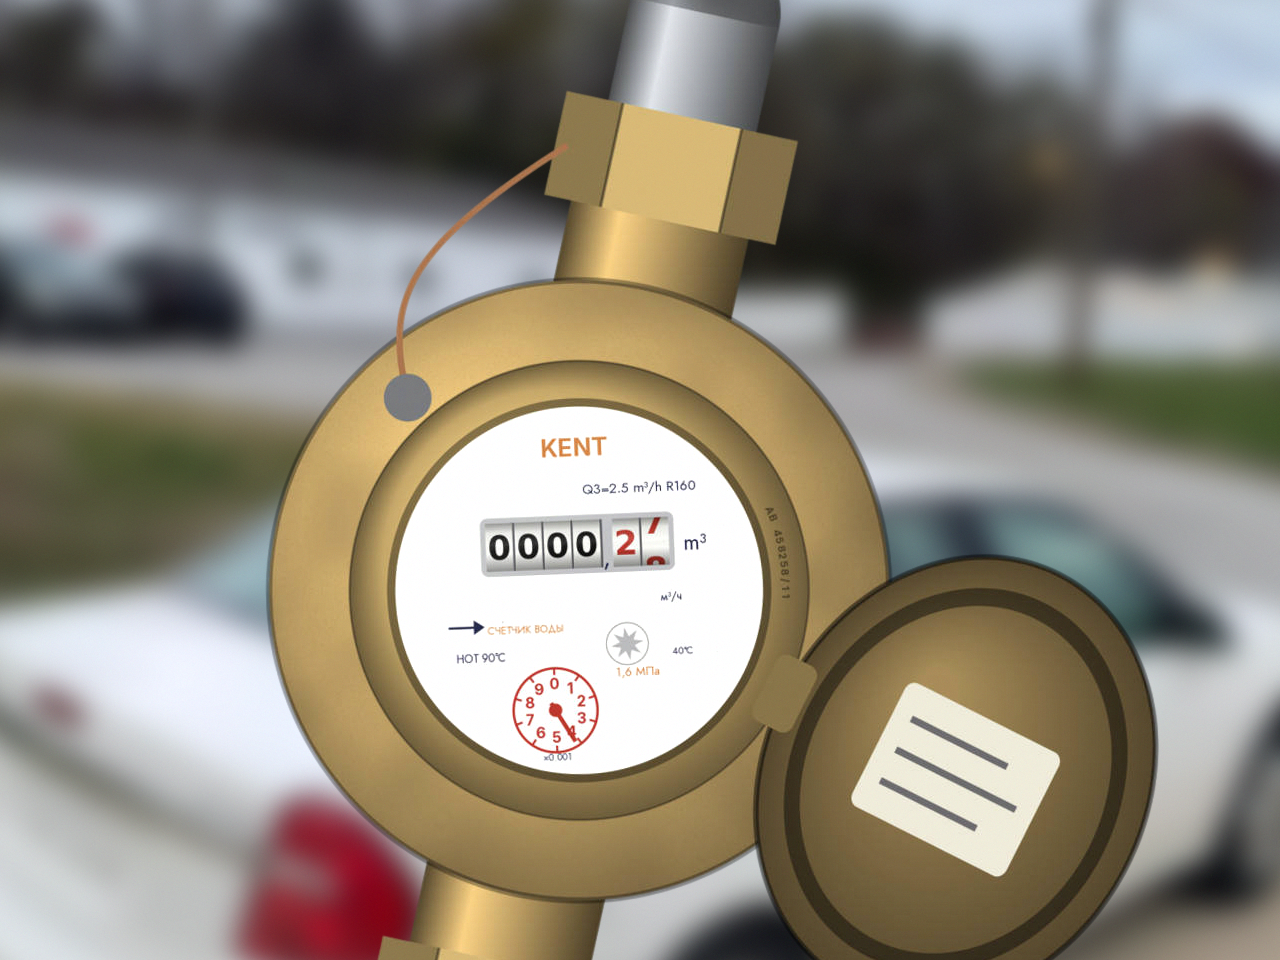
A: **0.274** m³
